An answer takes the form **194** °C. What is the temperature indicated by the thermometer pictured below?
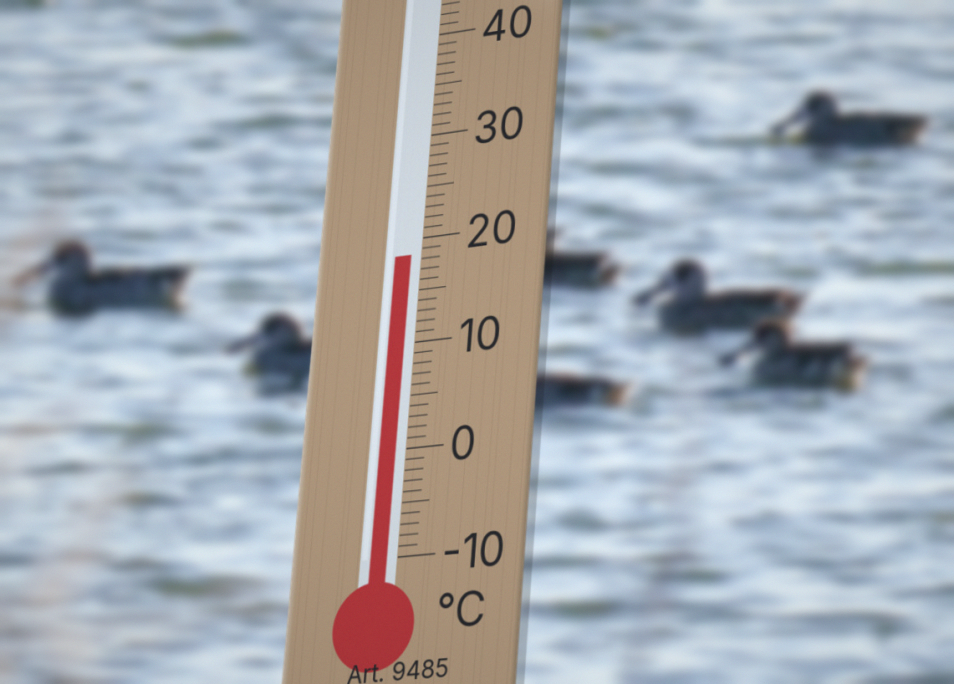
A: **18.5** °C
